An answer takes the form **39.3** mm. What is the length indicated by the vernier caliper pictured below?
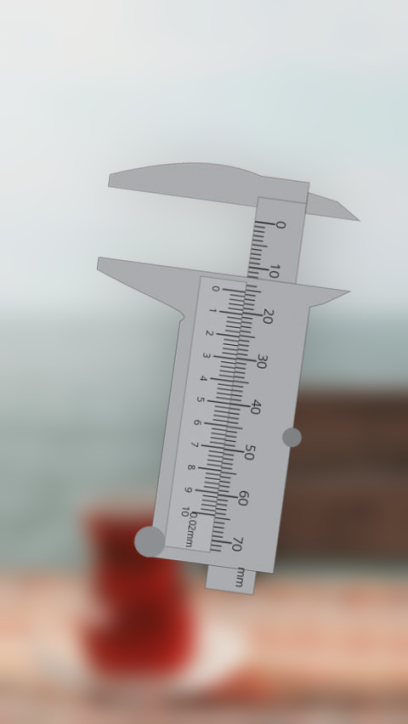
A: **15.5** mm
